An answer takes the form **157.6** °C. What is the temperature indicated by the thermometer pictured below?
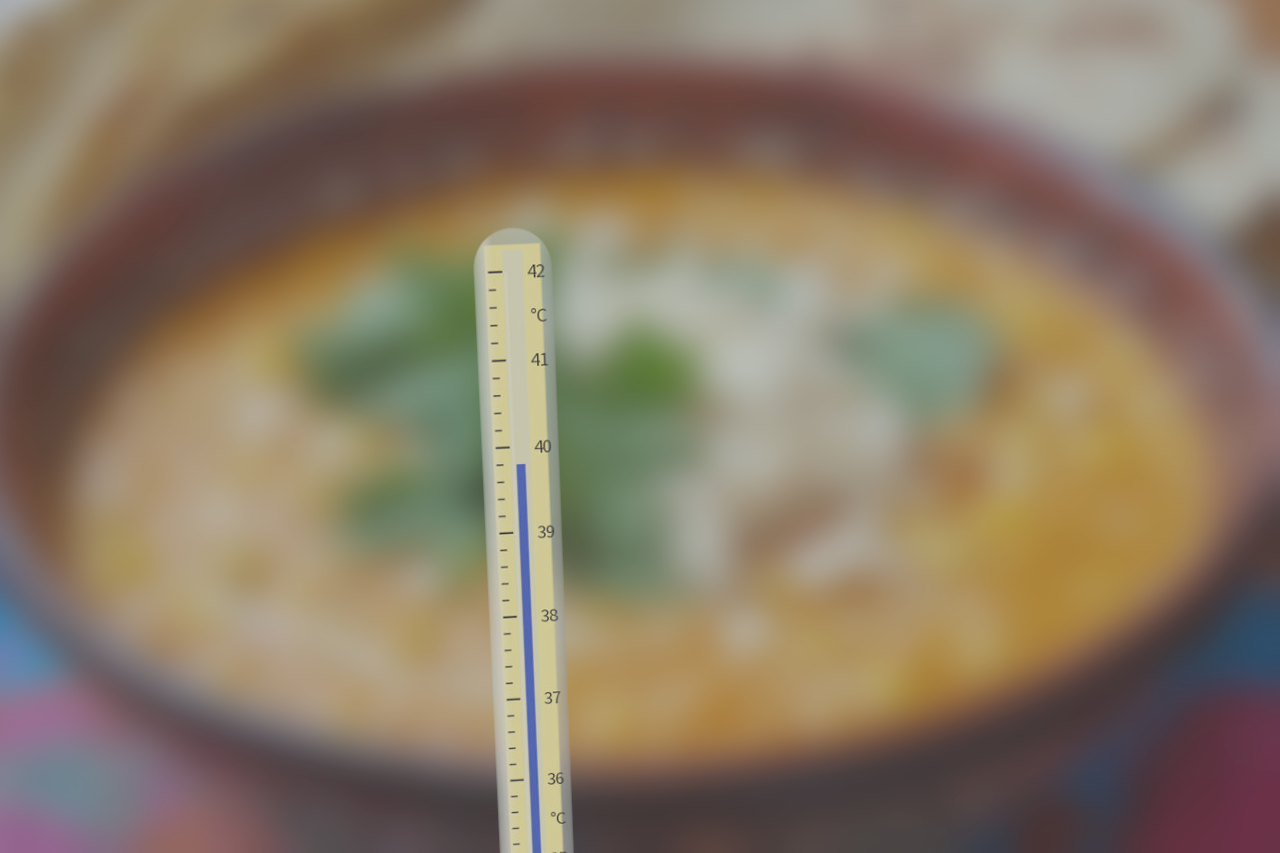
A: **39.8** °C
